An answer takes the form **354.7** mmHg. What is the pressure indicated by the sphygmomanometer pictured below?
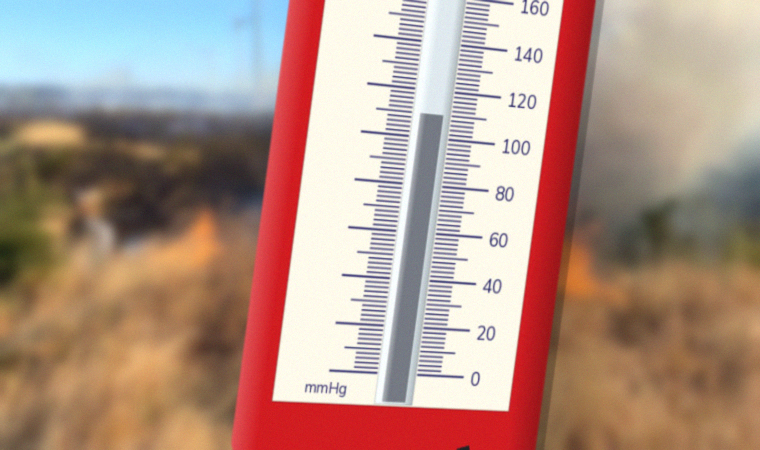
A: **110** mmHg
